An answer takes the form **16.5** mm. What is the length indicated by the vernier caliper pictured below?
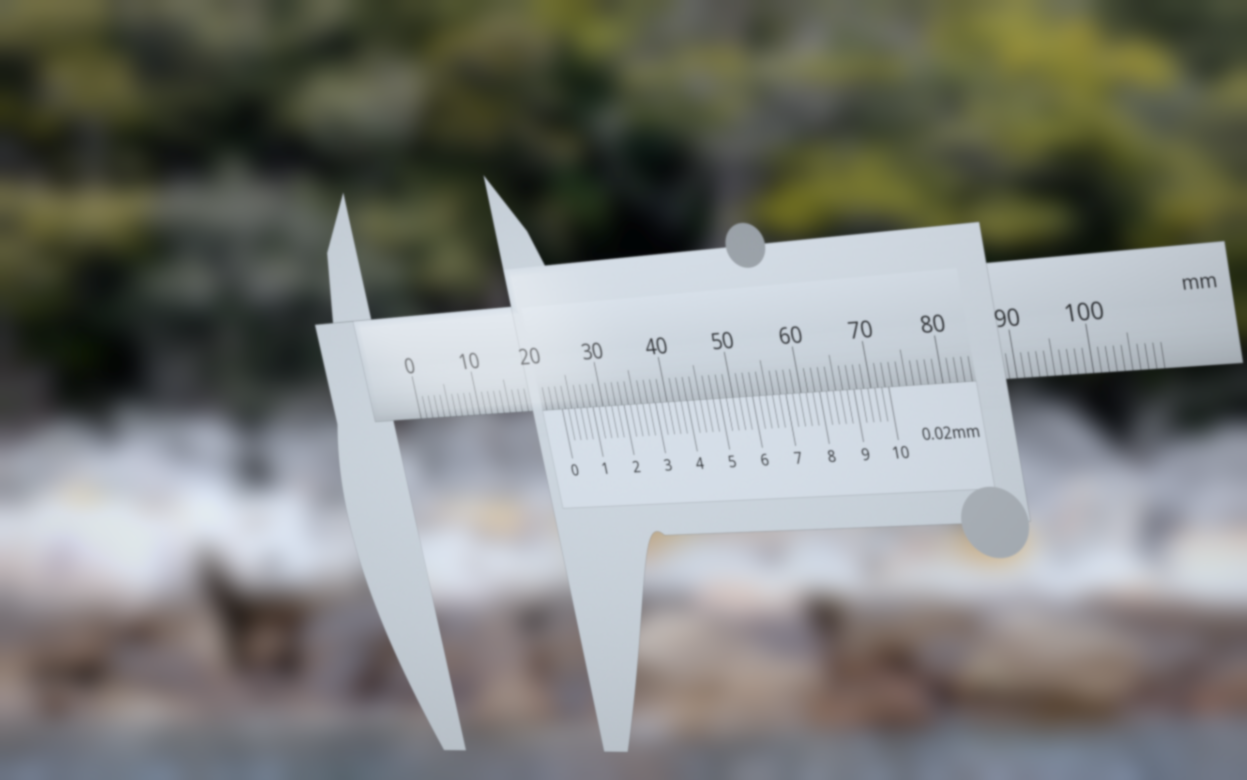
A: **23.5** mm
